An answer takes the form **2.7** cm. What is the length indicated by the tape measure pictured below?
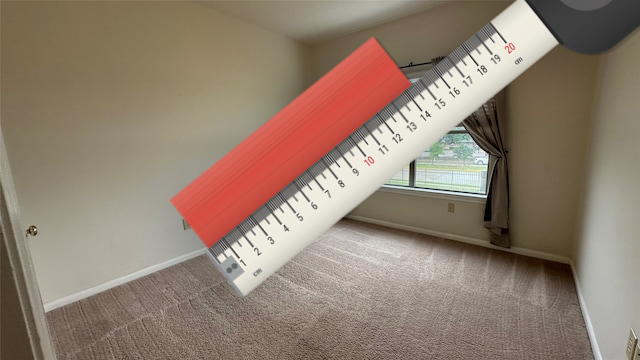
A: **14.5** cm
